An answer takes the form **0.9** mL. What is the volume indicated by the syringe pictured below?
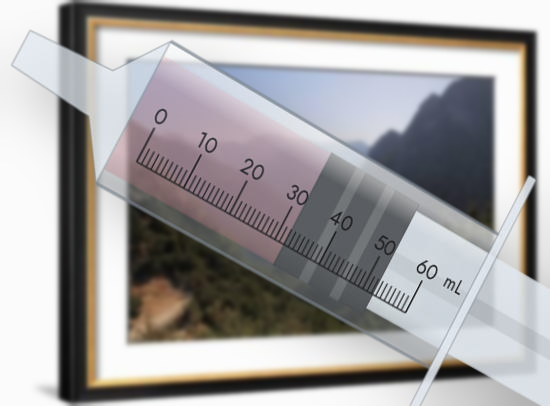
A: **32** mL
